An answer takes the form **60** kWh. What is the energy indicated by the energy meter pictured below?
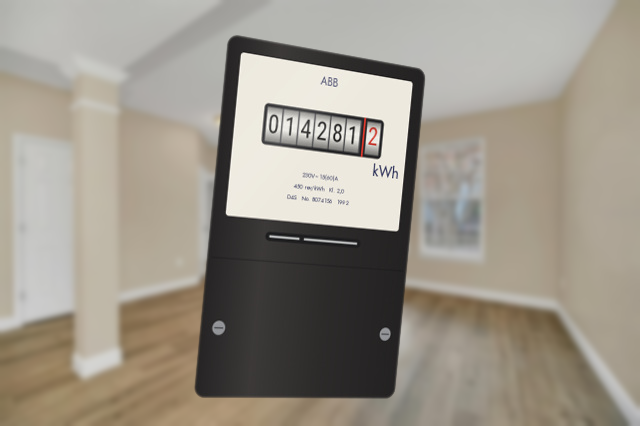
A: **14281.2** kWh
